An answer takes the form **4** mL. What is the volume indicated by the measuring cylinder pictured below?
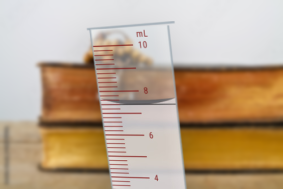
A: **7.4** mL
